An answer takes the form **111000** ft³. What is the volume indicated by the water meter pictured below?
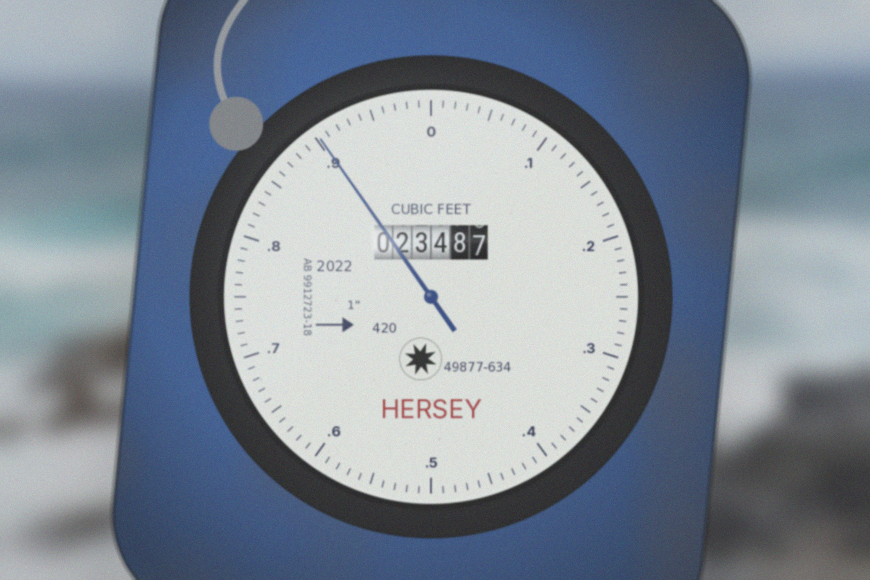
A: **23486.90** ft³
